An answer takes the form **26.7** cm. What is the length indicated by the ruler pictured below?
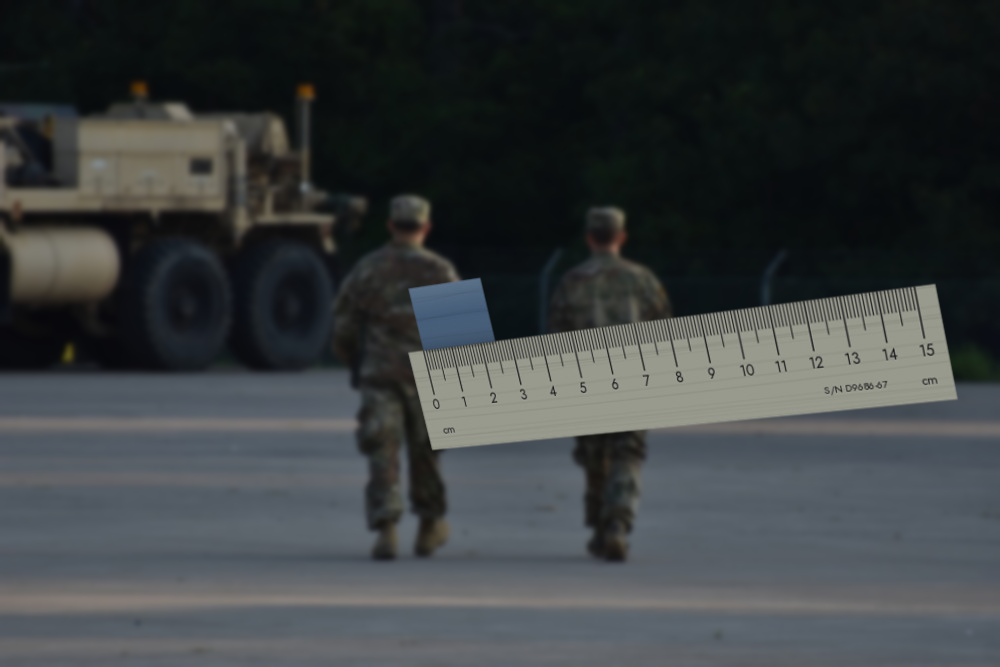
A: **2.5** cm
